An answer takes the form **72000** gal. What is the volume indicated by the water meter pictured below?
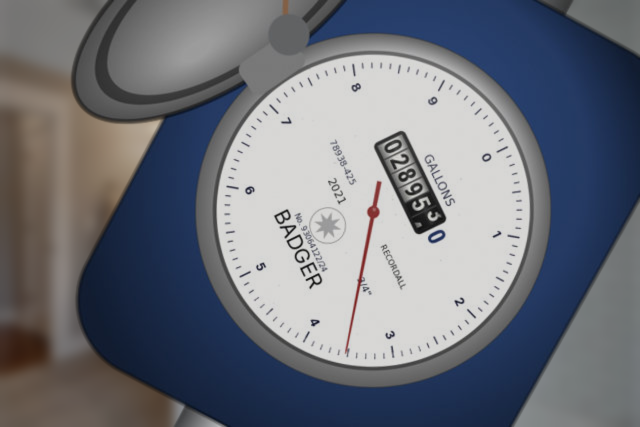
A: **289533.5** gal
